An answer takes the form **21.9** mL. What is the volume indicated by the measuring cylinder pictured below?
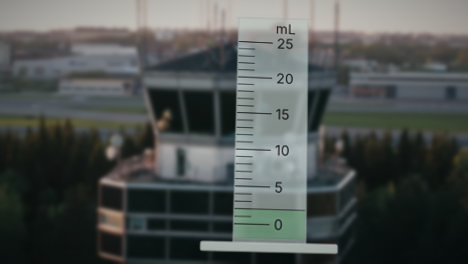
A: **2** mL
